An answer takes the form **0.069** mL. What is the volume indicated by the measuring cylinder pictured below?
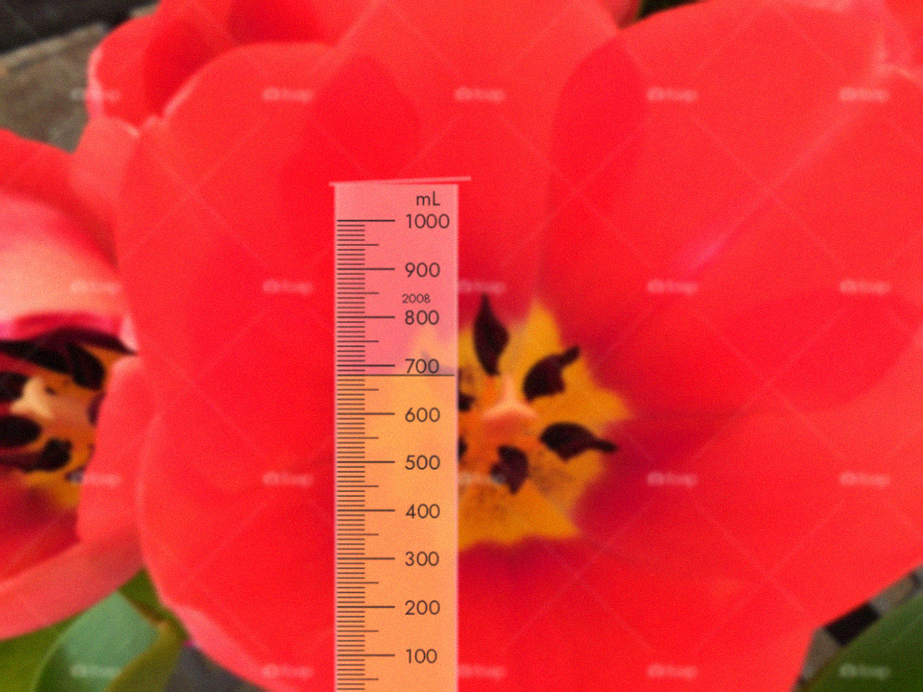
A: **680** mL
